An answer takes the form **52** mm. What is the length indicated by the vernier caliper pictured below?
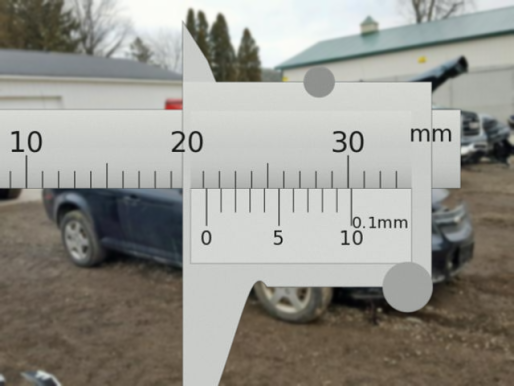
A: **21.2** mm
